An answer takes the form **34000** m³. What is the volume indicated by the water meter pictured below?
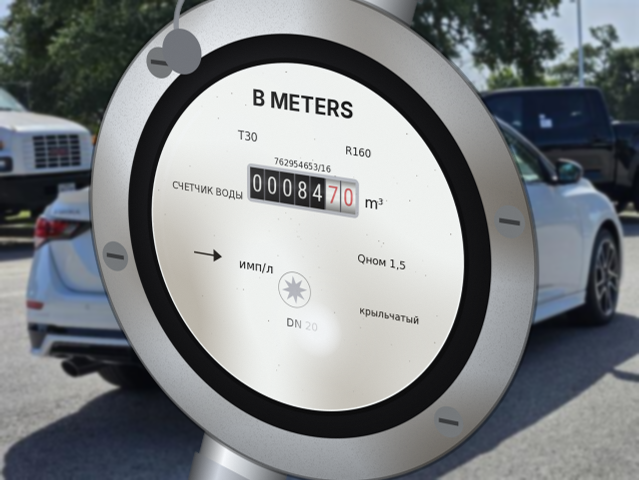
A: **84.70** m³
